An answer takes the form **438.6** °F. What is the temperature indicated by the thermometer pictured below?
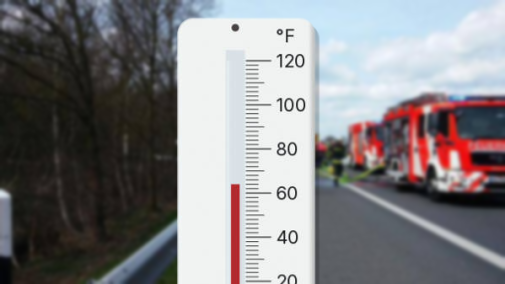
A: **64** °F
